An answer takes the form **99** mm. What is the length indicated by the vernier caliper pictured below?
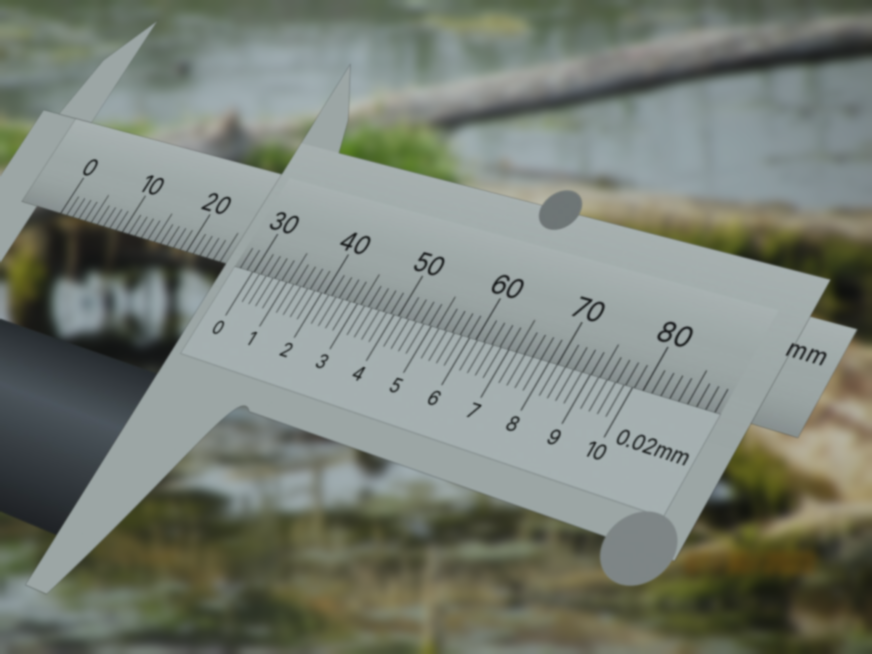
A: **29.8** mm
